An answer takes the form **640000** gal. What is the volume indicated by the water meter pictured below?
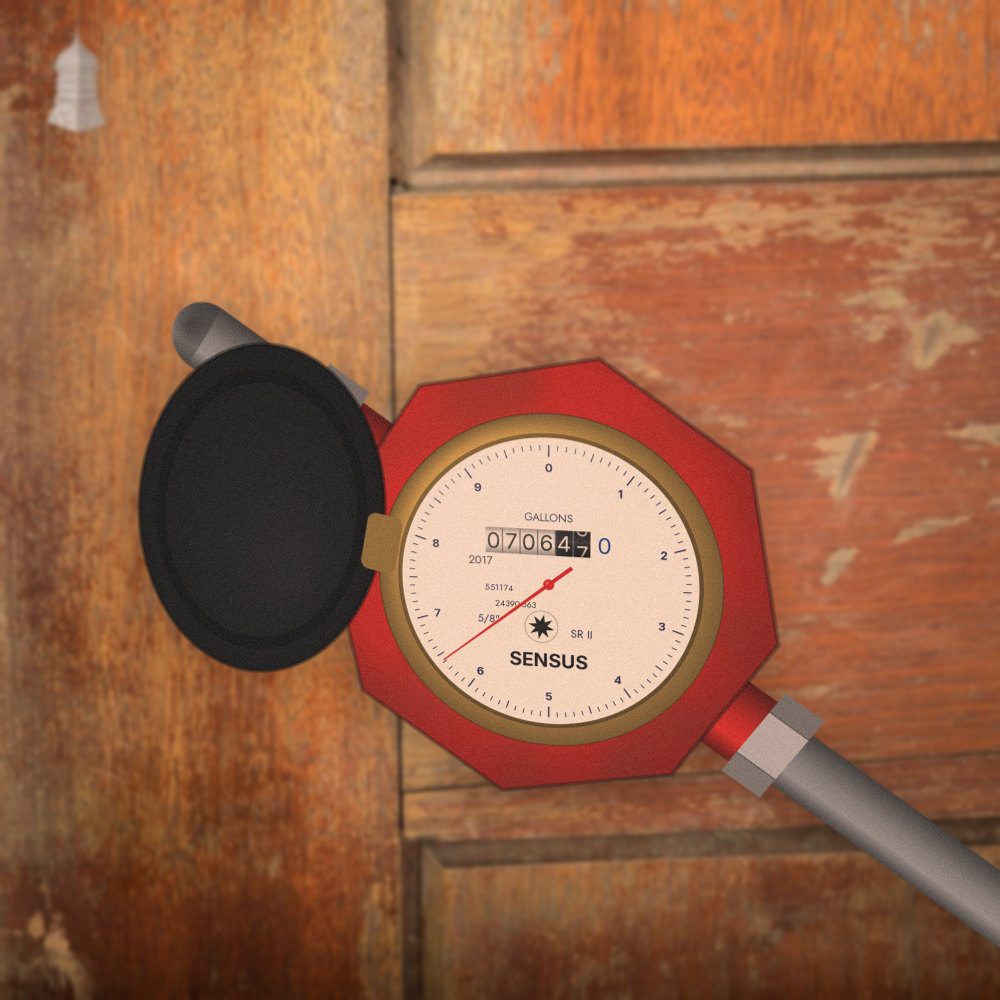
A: **706466.4** gal
